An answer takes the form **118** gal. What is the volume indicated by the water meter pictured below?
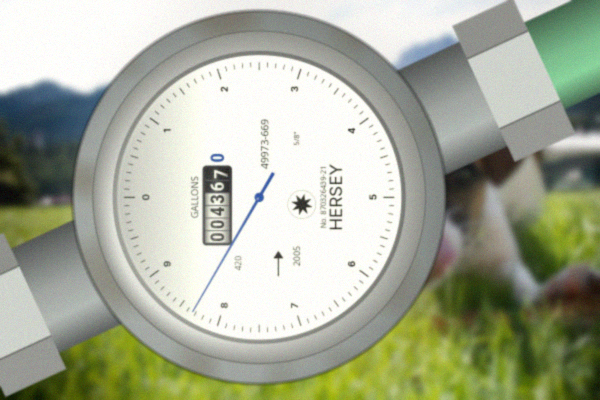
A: **43668.3** gal
